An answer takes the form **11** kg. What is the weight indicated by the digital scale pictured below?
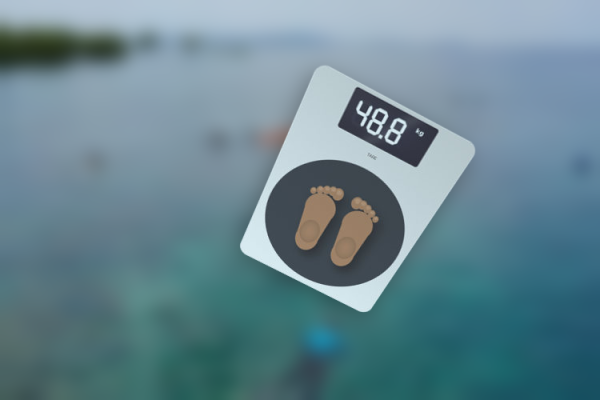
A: **48.8** kg
